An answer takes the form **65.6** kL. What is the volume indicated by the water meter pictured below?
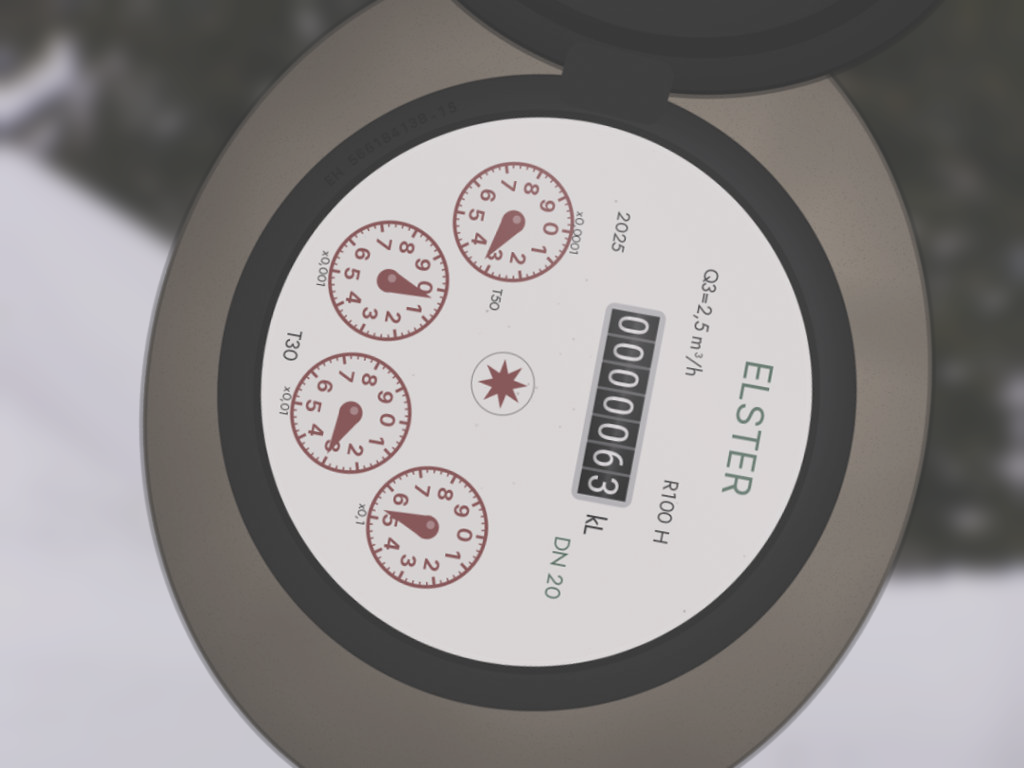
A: **63.5303** kL
